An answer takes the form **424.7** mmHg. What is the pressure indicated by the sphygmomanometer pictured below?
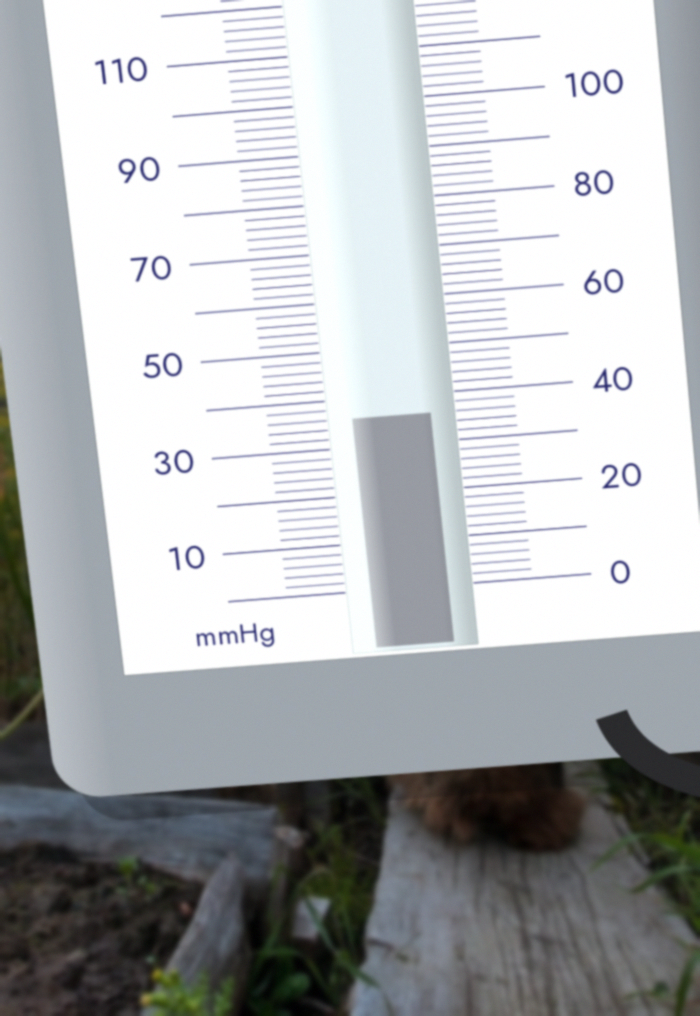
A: **36** mmHg
